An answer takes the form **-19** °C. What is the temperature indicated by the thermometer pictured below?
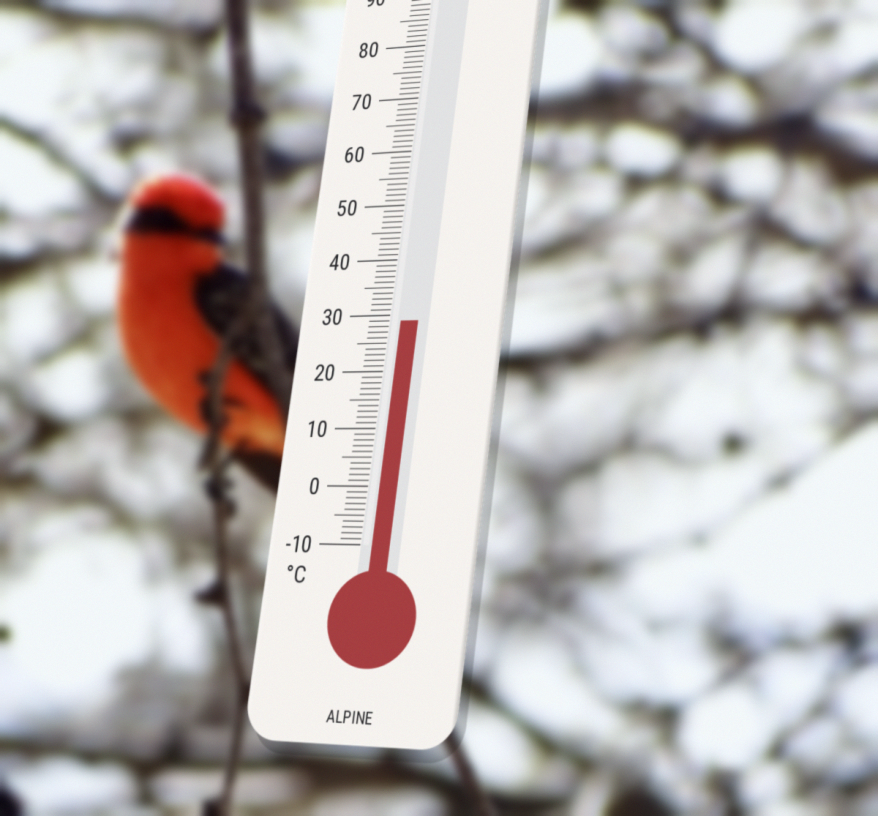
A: **29** °C
